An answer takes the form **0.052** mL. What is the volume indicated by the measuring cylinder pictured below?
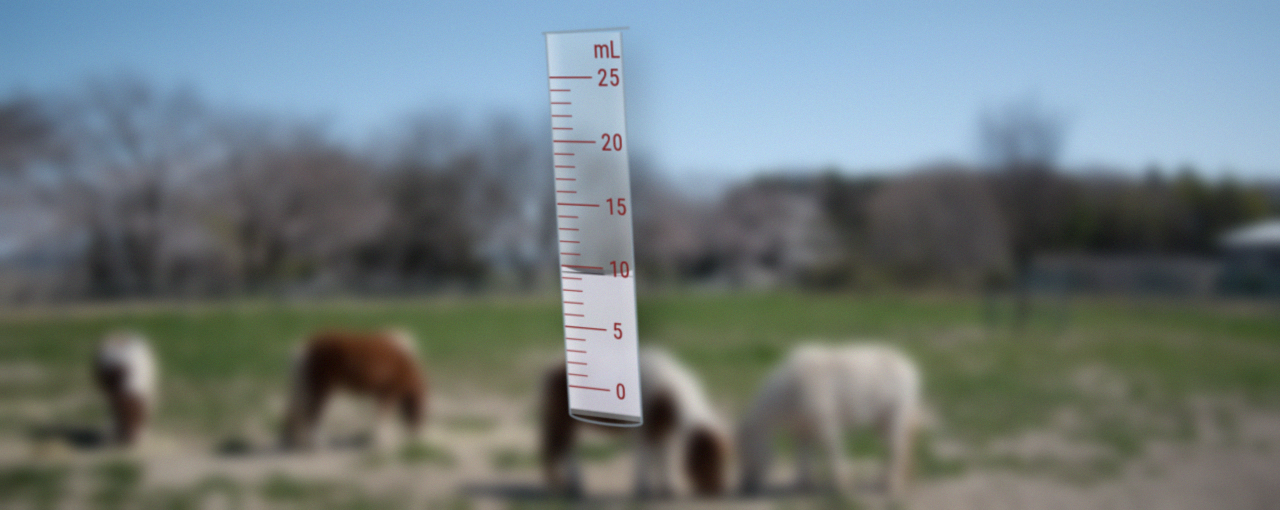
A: **9.5** mL
